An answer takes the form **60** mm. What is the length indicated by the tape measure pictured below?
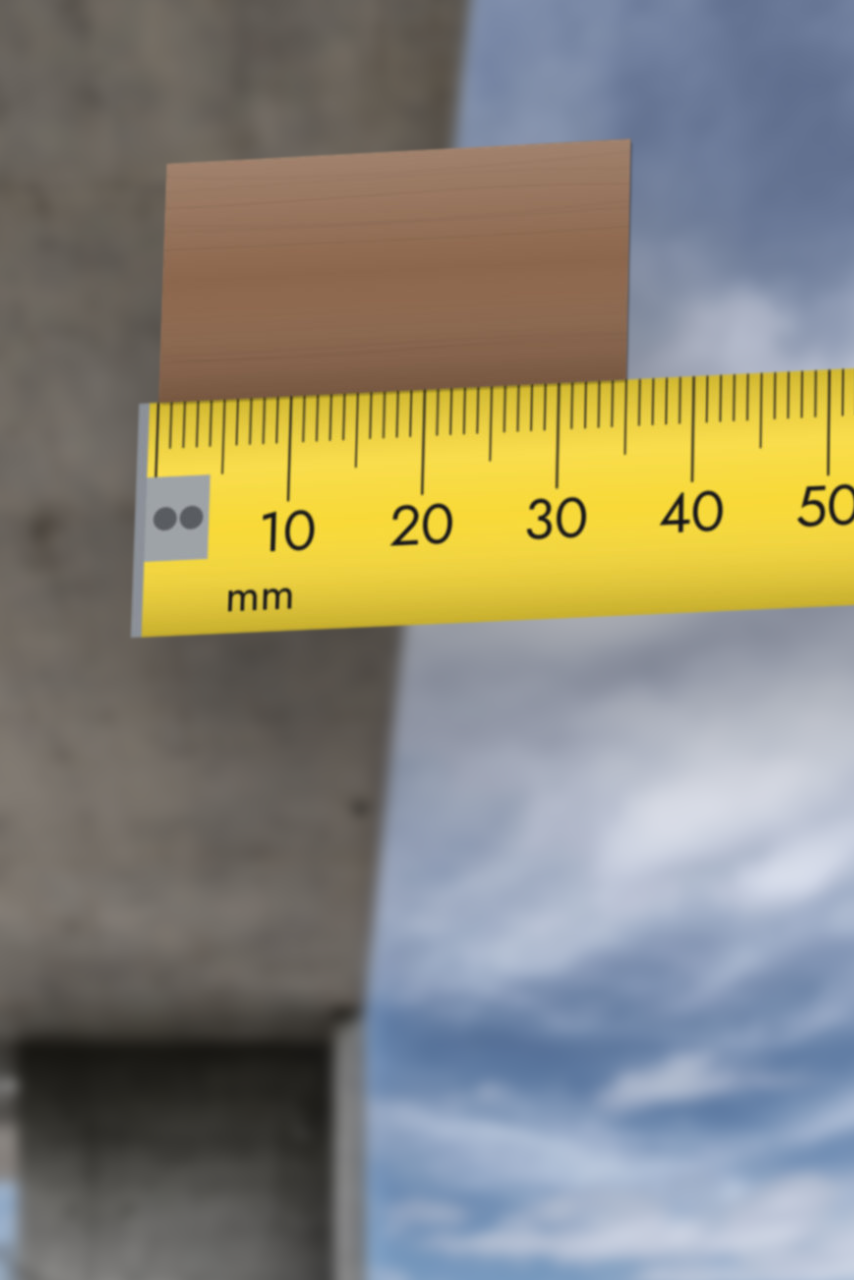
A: **35** mm
